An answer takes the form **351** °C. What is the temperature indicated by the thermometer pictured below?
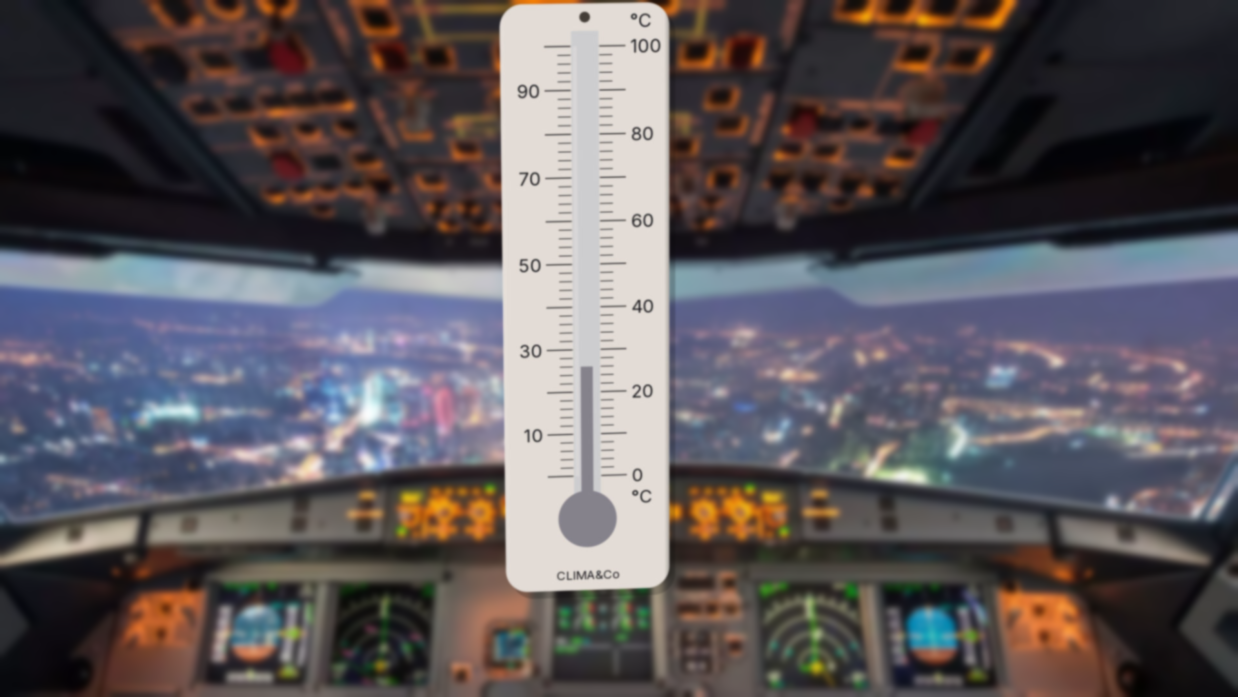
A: **26** °C
